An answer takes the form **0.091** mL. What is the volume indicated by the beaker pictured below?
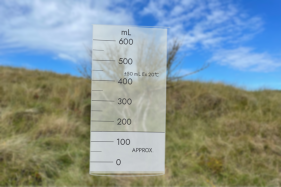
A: **150** mL
